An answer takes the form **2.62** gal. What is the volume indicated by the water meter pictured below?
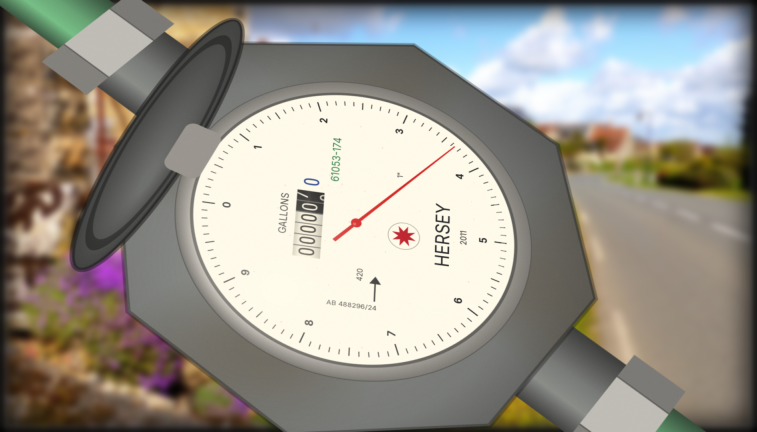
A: **73.6** gal
